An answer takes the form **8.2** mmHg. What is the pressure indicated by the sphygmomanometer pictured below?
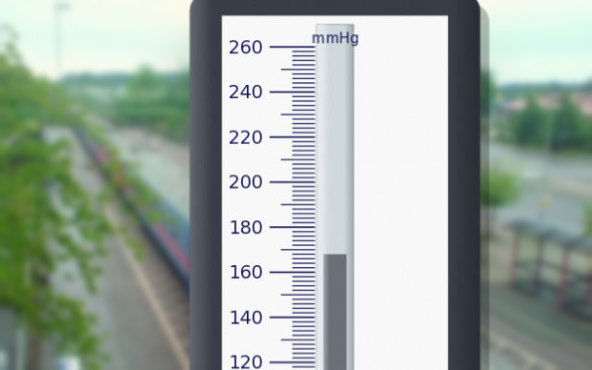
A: **168** mmHg
